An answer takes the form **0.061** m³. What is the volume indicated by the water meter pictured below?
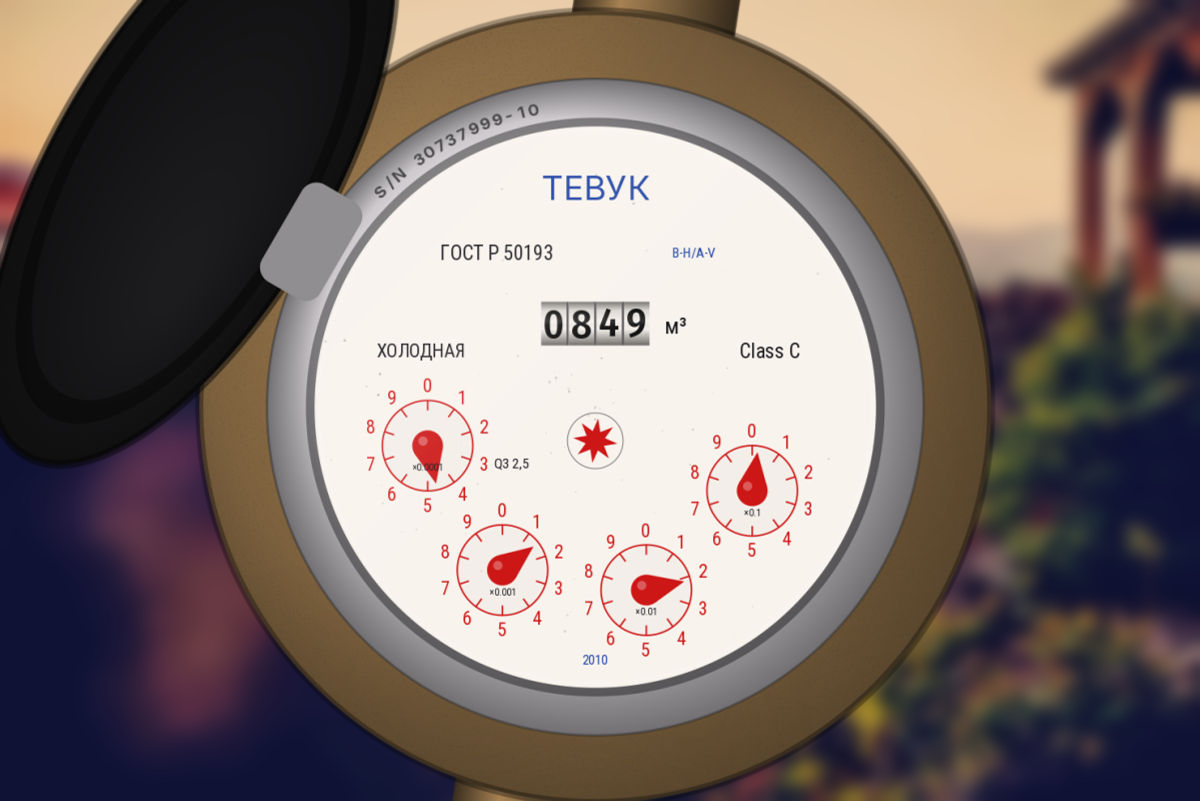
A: **849.0214** m³
